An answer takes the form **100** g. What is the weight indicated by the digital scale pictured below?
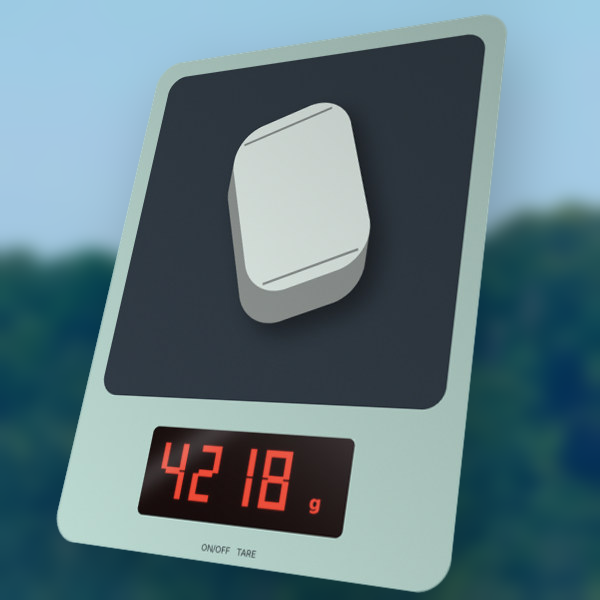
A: **4218** g
